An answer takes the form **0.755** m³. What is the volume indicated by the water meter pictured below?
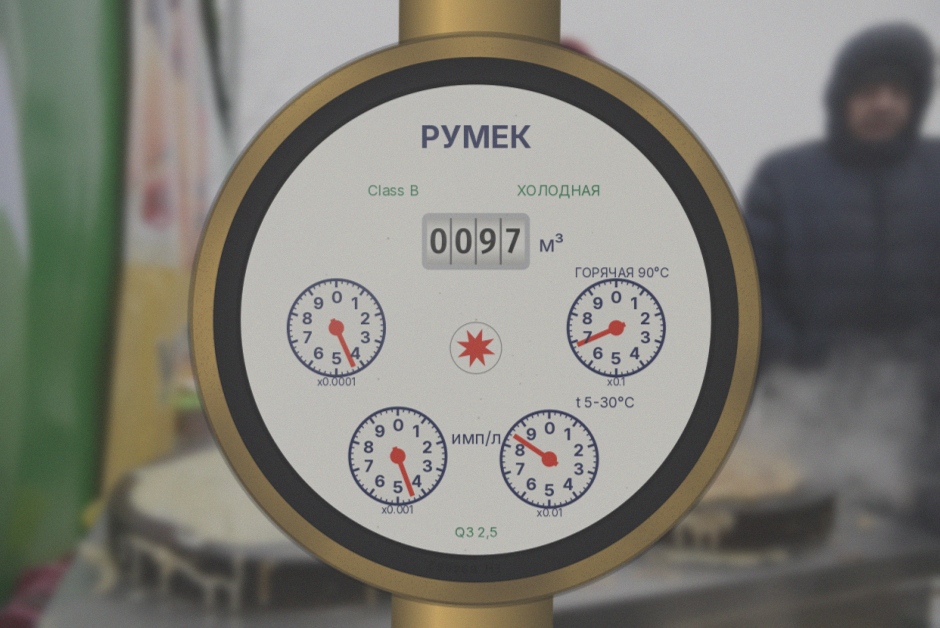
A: **97.6844** m³
